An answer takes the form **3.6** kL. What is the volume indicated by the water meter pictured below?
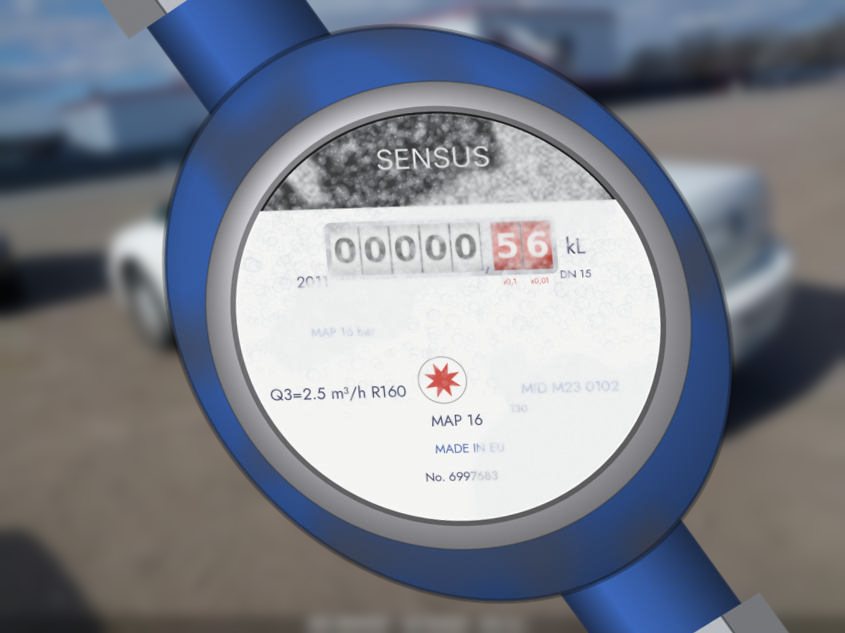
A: **0.56** kL
